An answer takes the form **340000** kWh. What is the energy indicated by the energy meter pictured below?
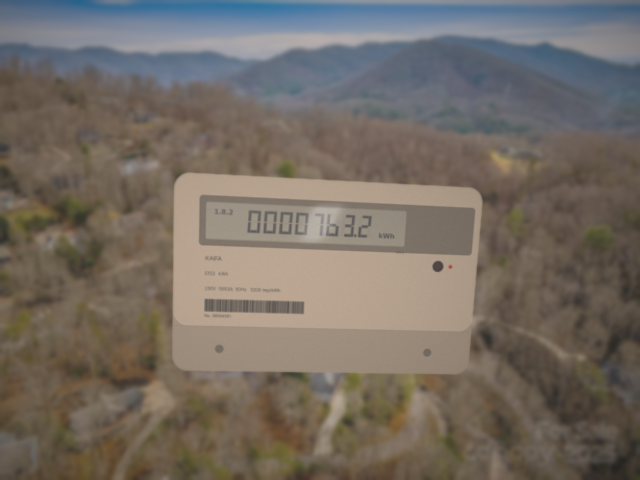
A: **763.2** kWh
